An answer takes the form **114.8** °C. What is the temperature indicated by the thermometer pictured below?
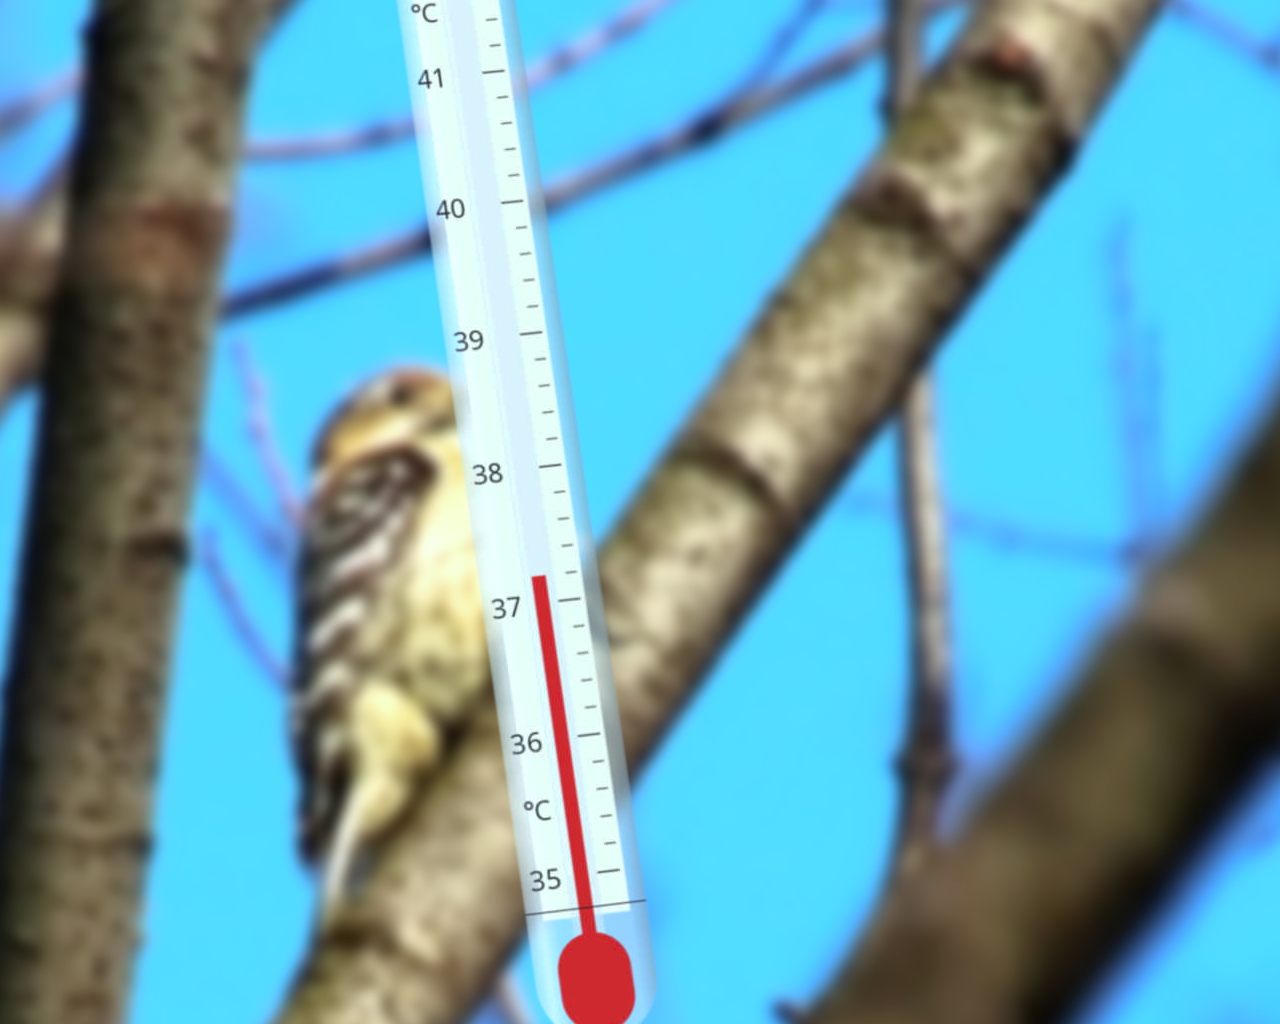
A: **37.2** °C
